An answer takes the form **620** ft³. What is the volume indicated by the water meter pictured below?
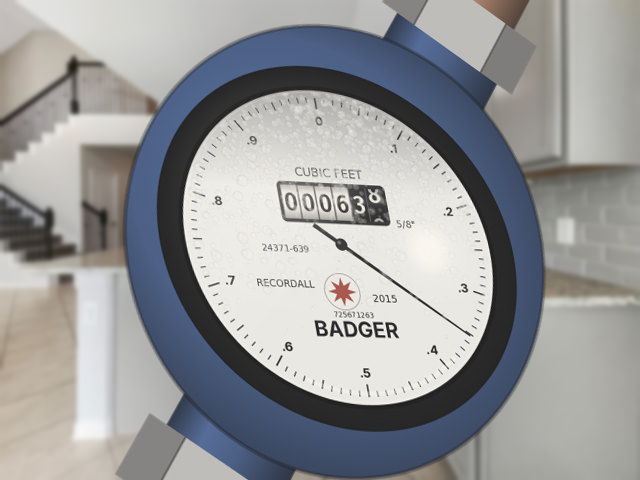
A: **638.35** ft³
